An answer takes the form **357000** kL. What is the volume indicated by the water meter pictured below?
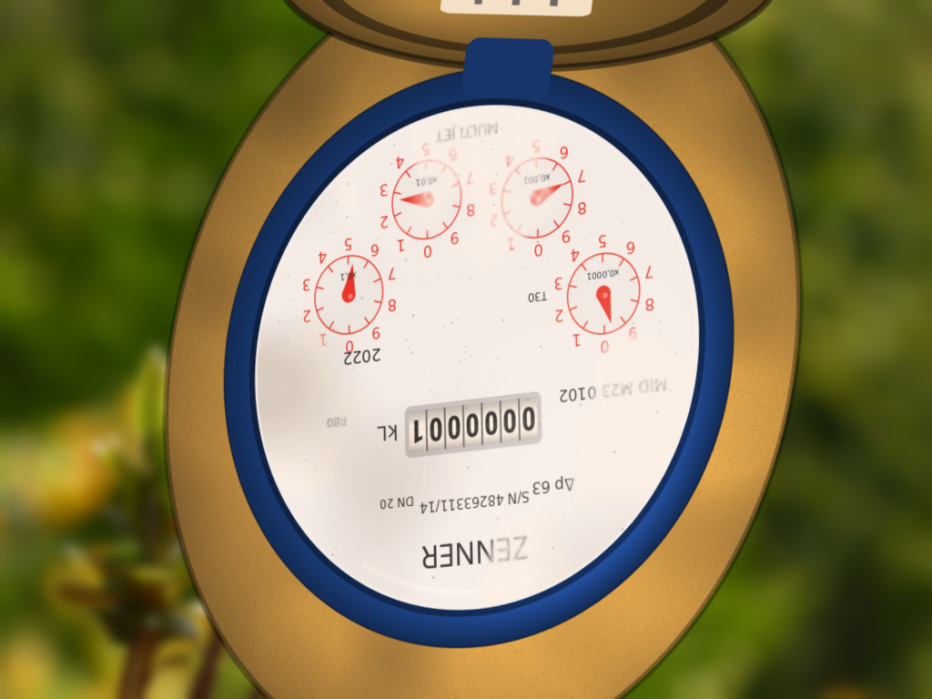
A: **1.5269** kL
